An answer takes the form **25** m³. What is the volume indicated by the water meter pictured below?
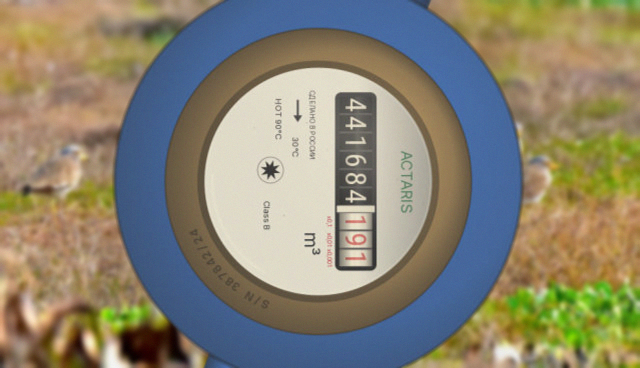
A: **441684.191** m³
